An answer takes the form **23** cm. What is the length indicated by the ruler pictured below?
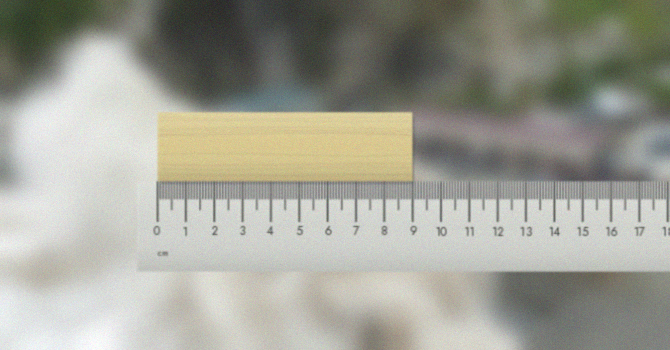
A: **9** cm
